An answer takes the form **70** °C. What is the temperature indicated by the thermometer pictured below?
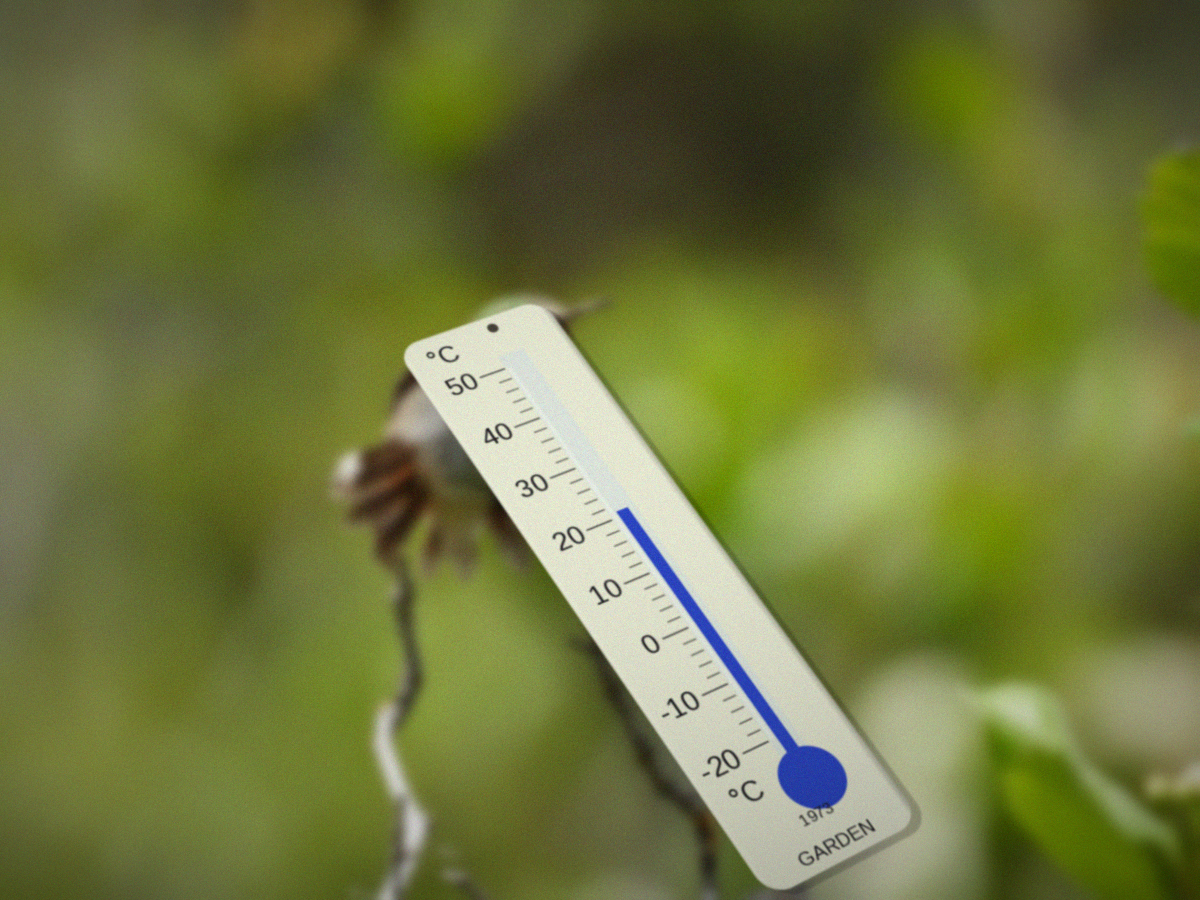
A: **21** °C
